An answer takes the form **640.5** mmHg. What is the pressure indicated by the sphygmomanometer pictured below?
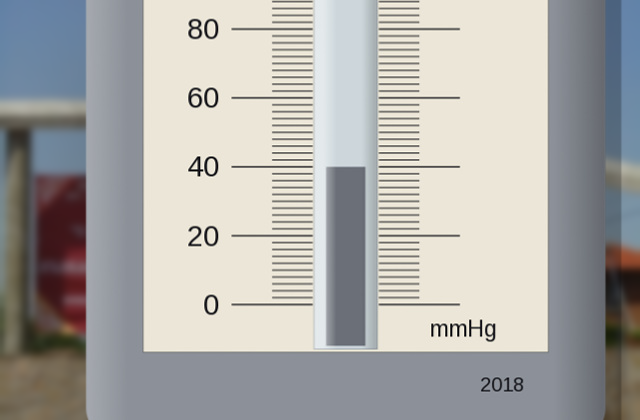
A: **40** mmHg
